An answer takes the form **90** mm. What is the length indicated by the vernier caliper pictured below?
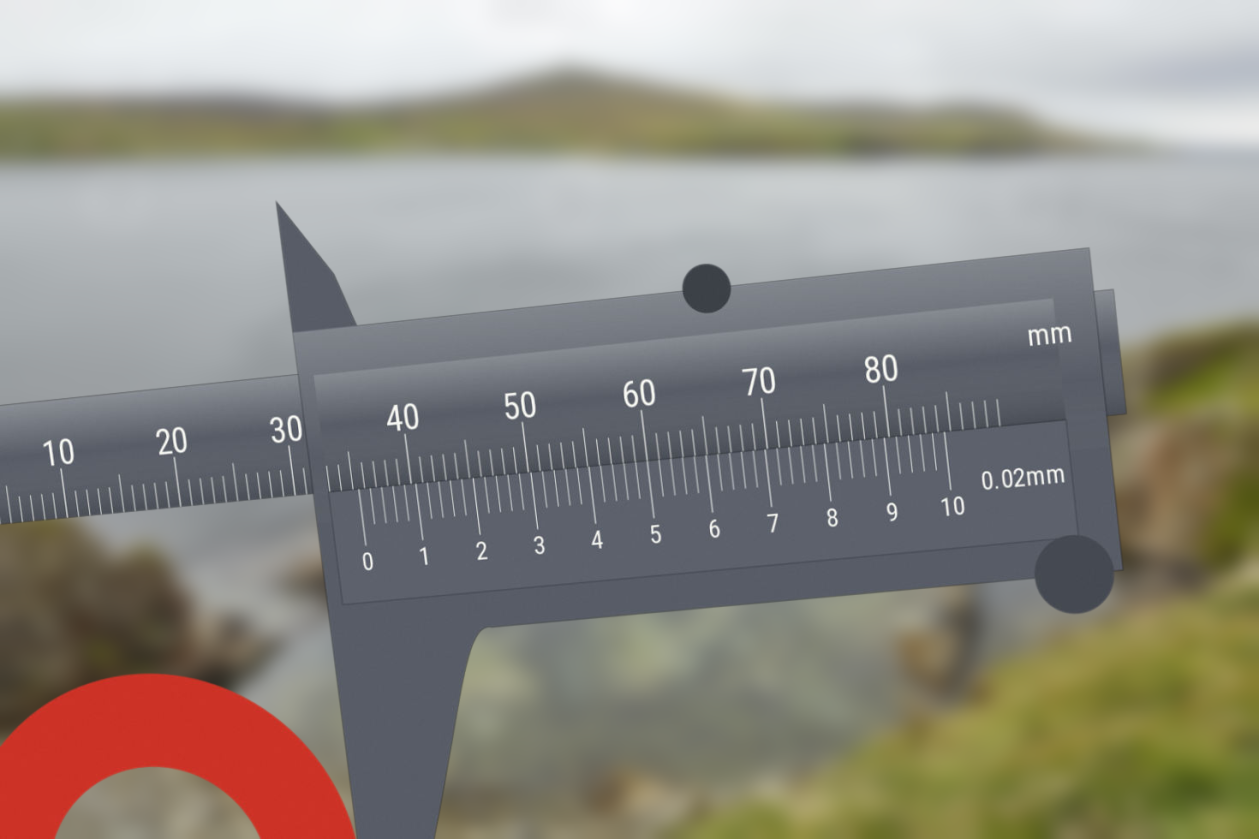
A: **35.5** mm
